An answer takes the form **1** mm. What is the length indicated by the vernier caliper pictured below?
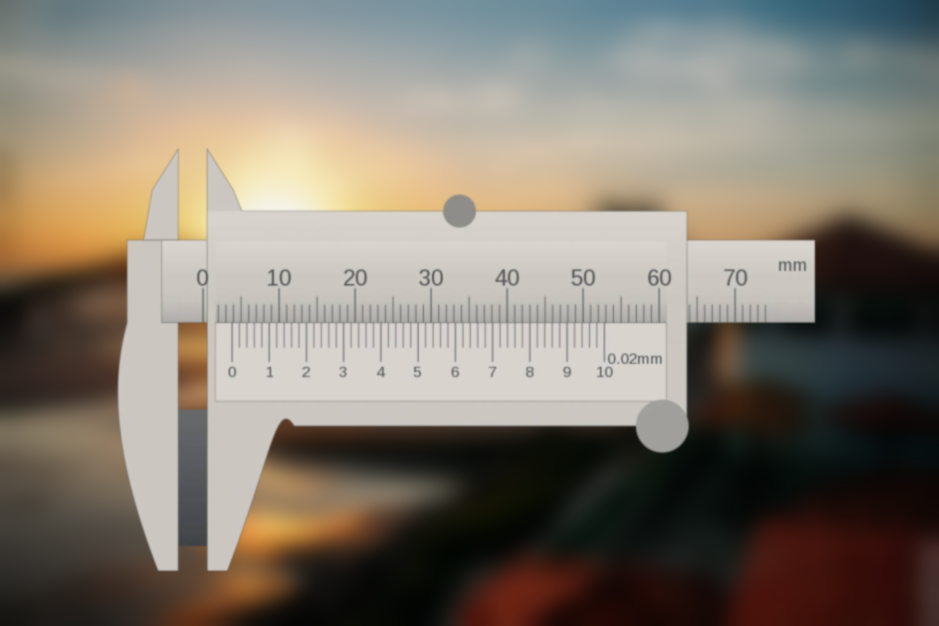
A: **3.8** mm
